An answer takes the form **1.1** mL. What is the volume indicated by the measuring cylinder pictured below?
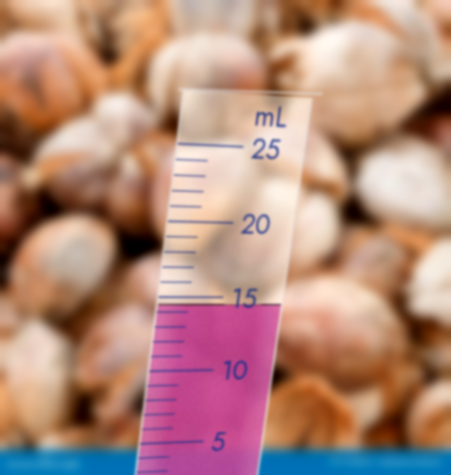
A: **14.5** mL
